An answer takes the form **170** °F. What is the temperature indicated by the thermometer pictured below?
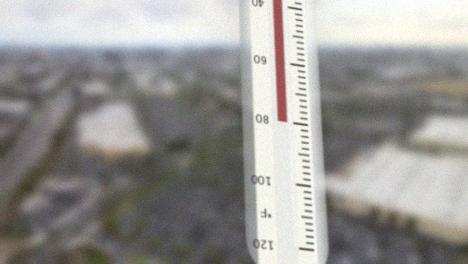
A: **80** °F
